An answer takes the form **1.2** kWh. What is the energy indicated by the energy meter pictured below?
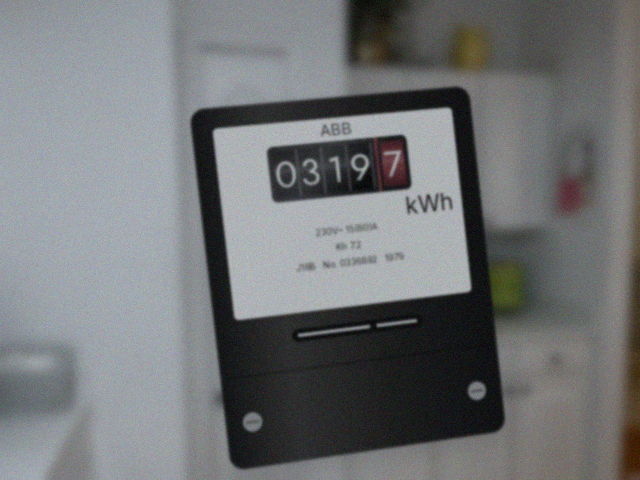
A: **319.7** kWh
